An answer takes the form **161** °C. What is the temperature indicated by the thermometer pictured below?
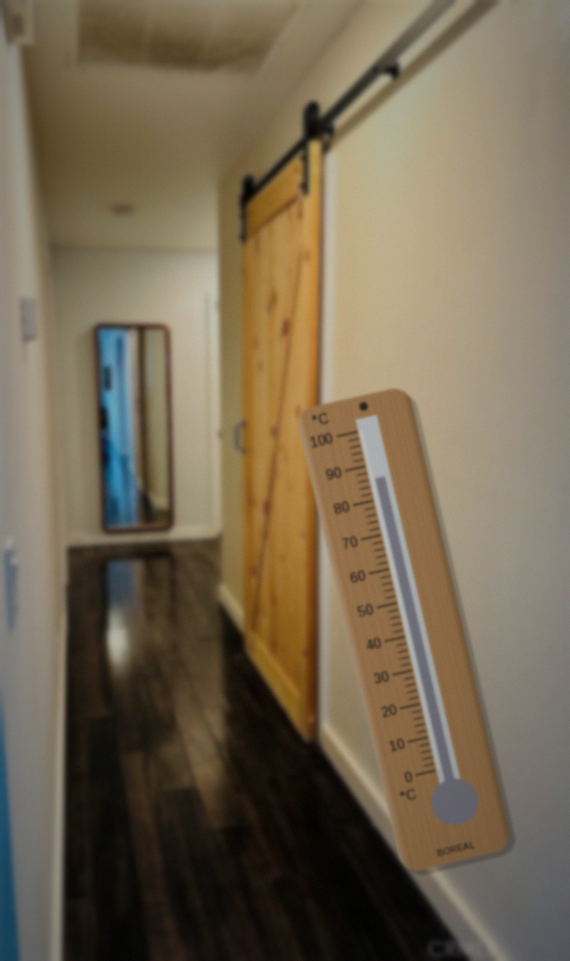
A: **86** °C
